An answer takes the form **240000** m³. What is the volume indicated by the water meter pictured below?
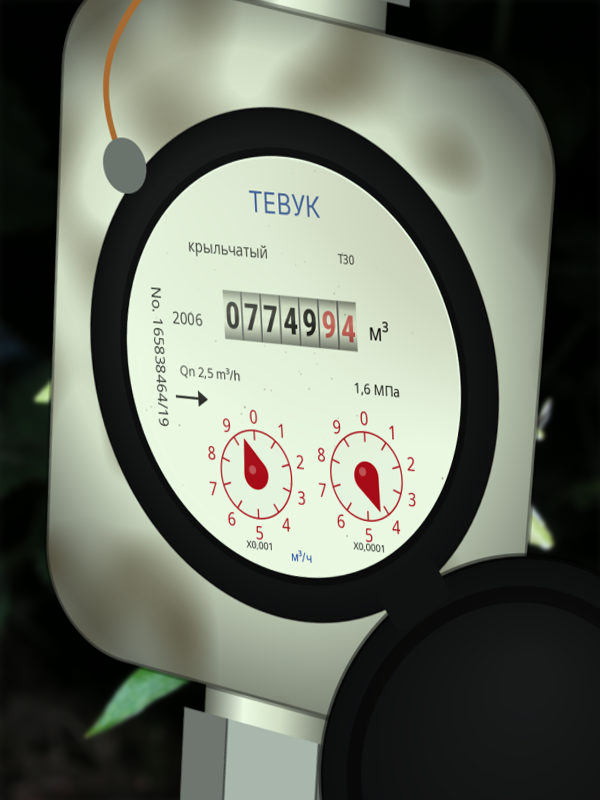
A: **7749.9394** m³
